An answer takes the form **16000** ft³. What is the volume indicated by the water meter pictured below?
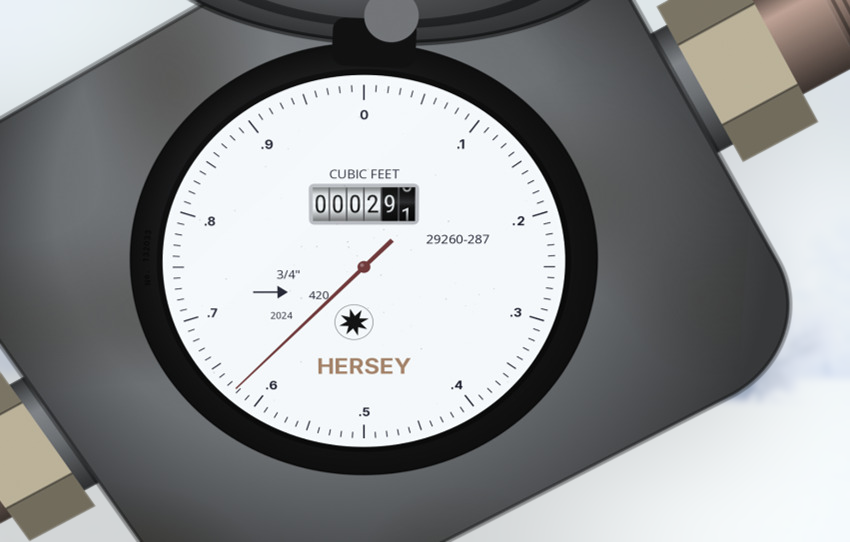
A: **290.62** ft³
